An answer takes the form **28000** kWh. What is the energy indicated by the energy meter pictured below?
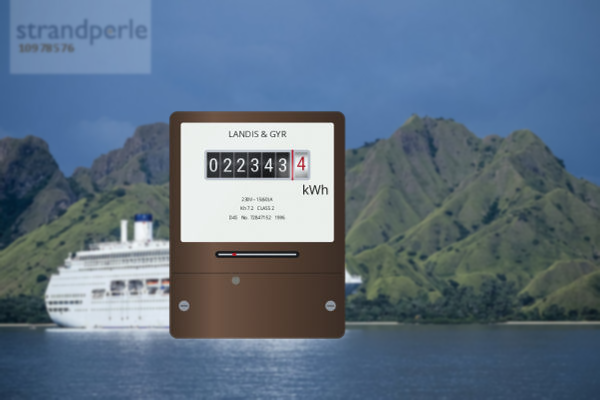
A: **22343.4** kWh
